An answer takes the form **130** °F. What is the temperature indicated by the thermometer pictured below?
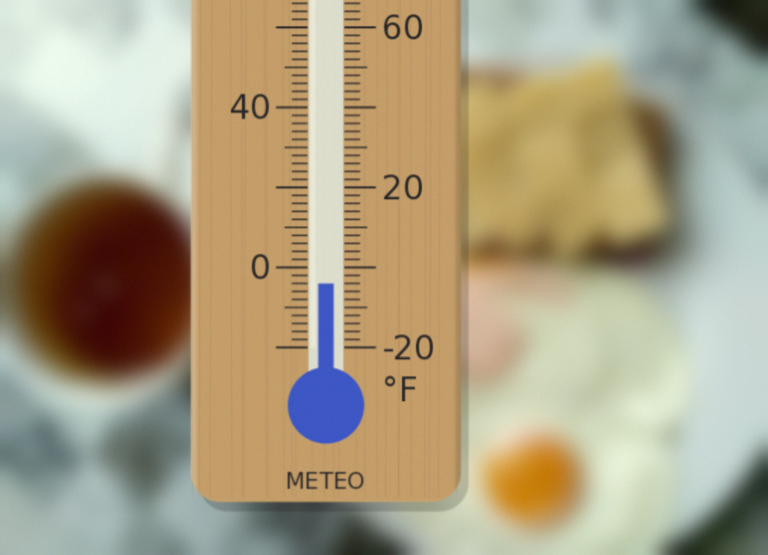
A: **-4** °F
